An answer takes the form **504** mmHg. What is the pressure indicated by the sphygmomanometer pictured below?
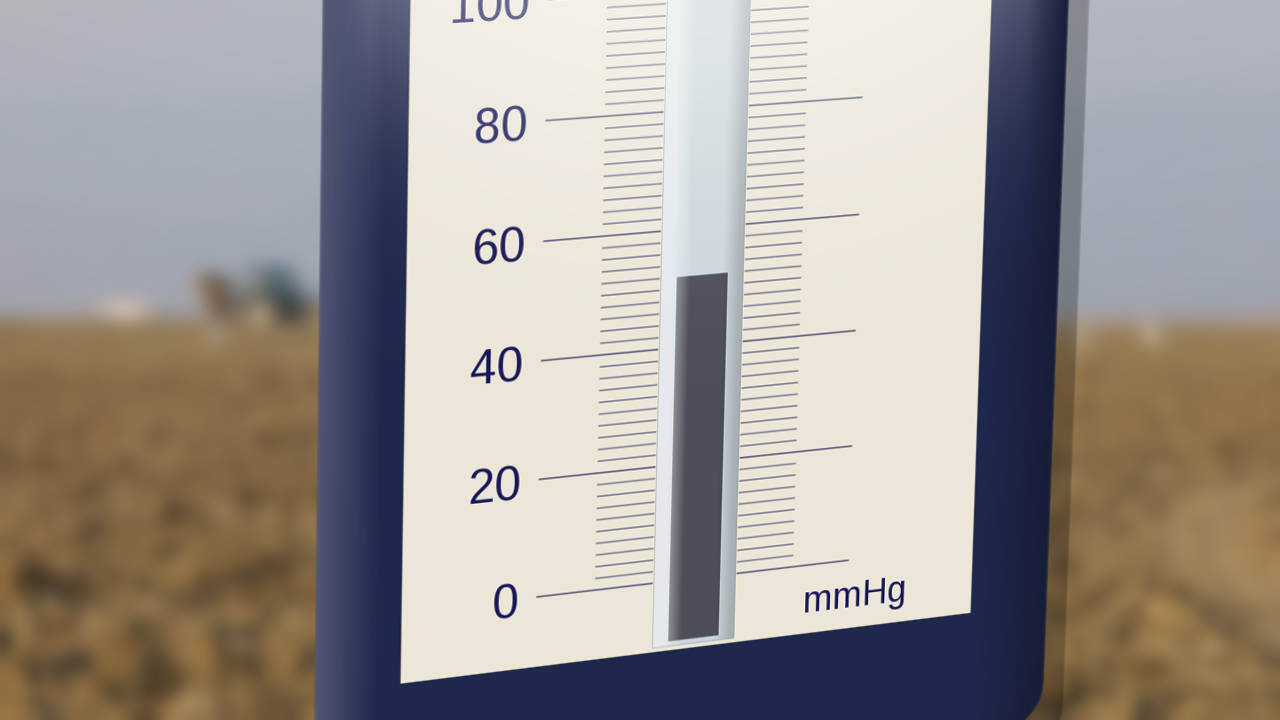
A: **52** mmHg
